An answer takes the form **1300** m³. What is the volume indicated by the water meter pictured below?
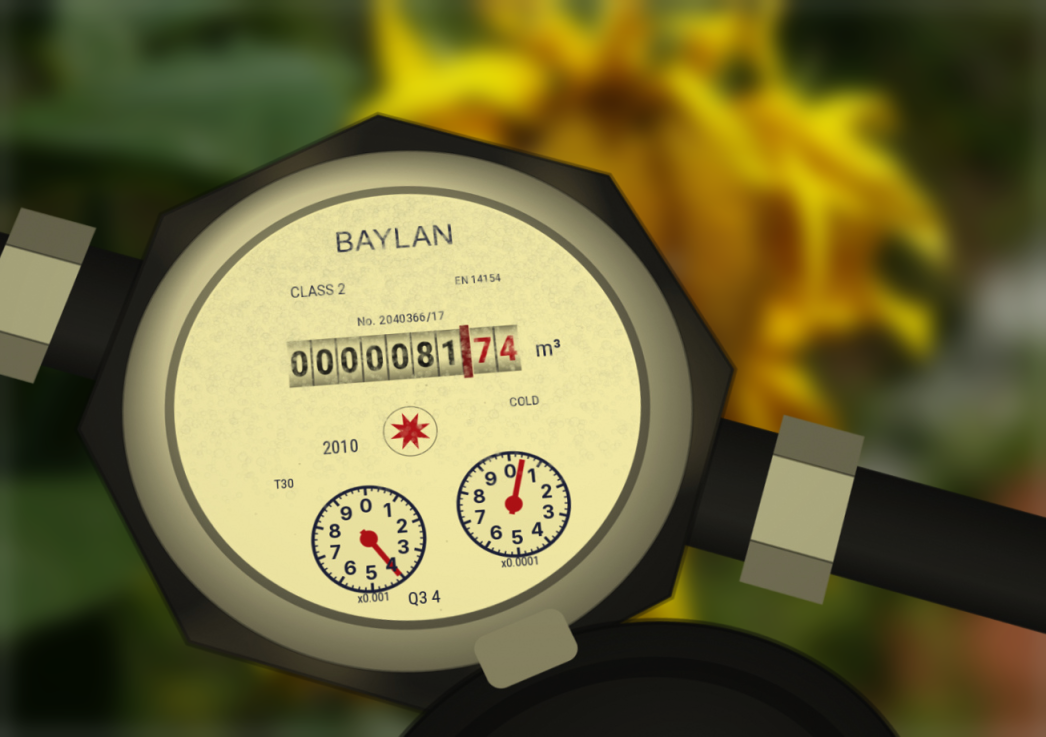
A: **81.7440** m³
